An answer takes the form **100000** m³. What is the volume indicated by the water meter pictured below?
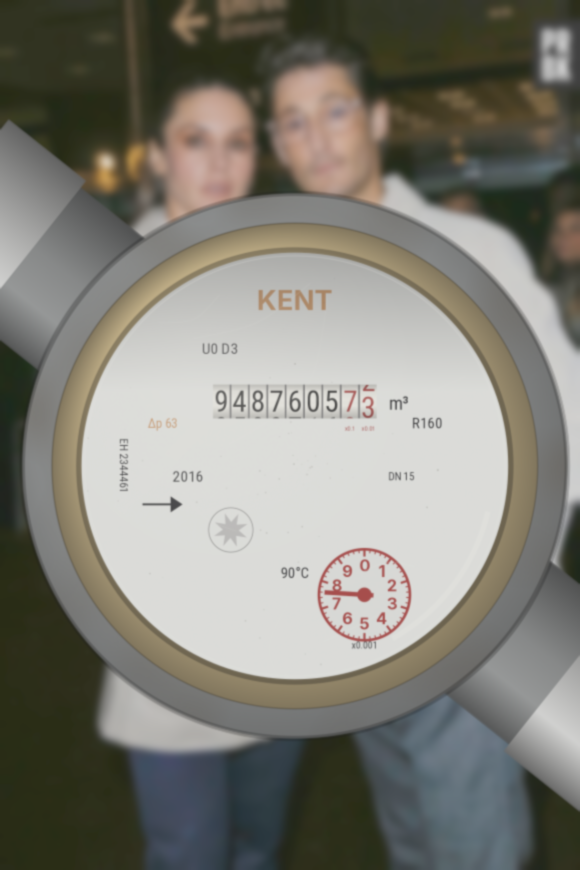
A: **9487605.727** m³
